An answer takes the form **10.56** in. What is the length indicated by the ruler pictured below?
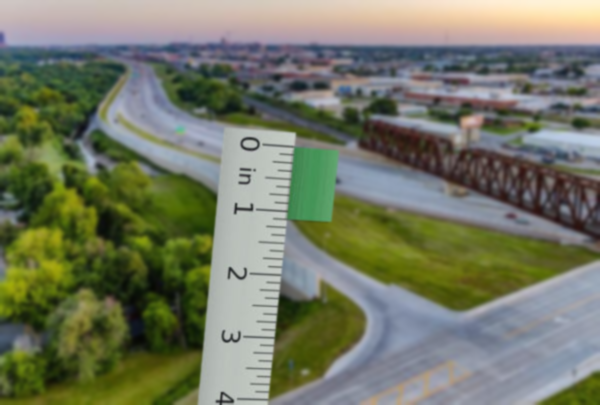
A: **1.125** in
